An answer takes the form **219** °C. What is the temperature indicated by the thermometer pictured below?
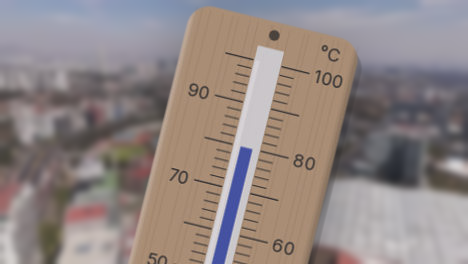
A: **80** °C
